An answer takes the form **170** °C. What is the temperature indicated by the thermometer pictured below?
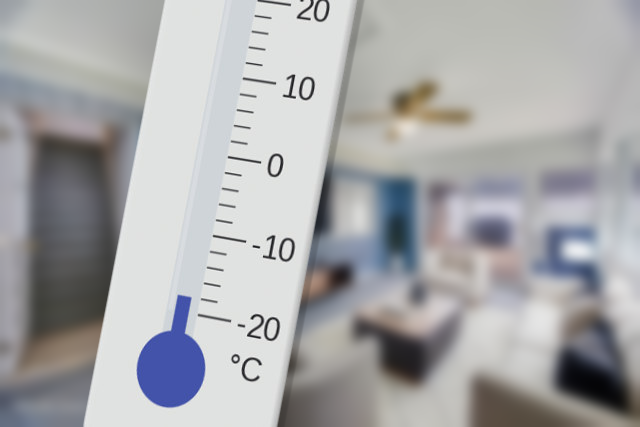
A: **-18** °C
